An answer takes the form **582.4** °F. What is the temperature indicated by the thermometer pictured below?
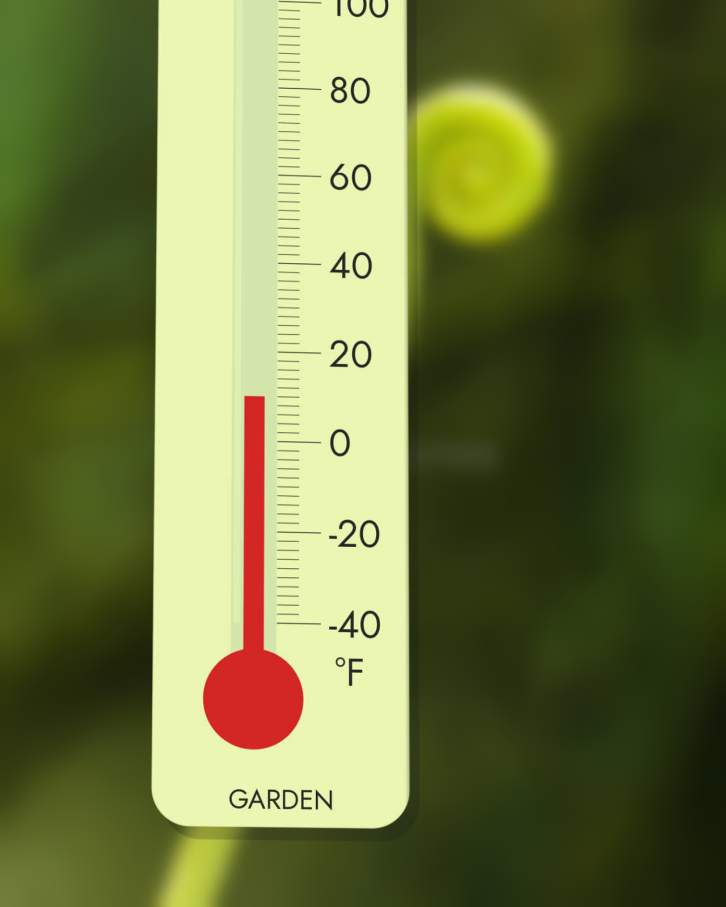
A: **10** °F
